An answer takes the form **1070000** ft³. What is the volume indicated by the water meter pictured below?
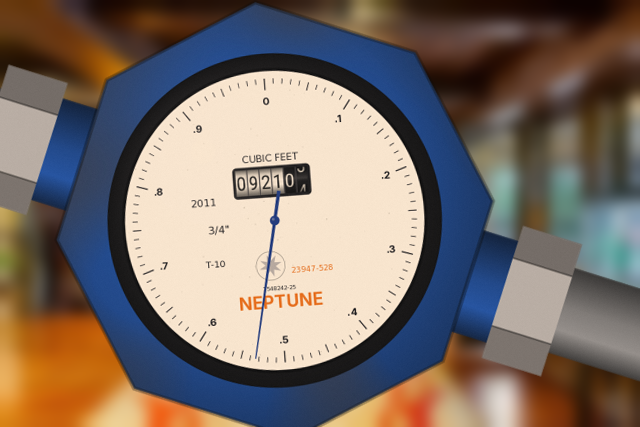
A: **92103.53** ft³
